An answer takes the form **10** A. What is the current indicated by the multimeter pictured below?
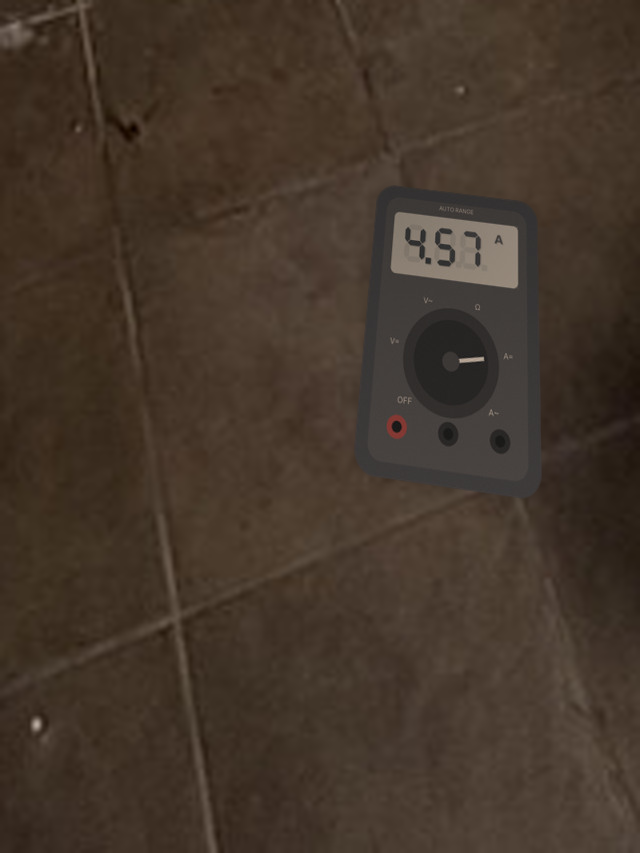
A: **4.57** A
